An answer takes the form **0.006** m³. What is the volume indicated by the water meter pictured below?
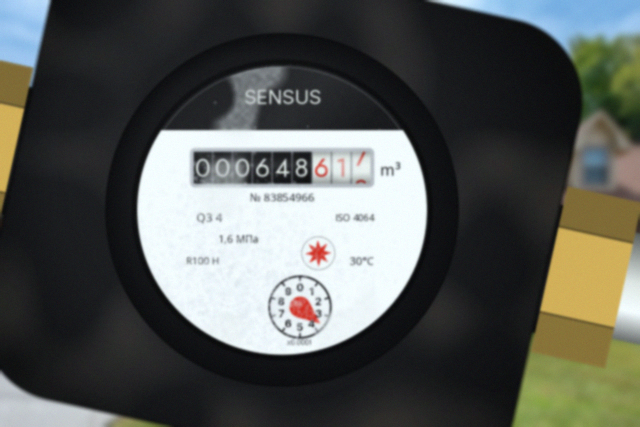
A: **648.6173** m³
